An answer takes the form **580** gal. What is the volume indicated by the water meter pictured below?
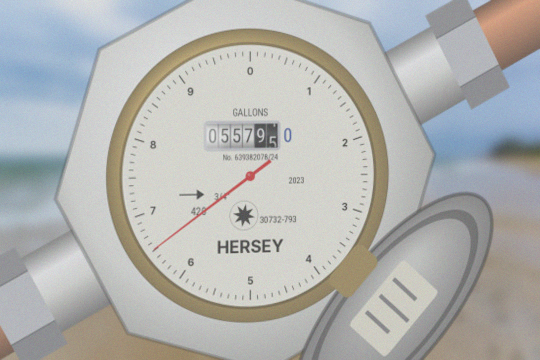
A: **557946.5** gal
